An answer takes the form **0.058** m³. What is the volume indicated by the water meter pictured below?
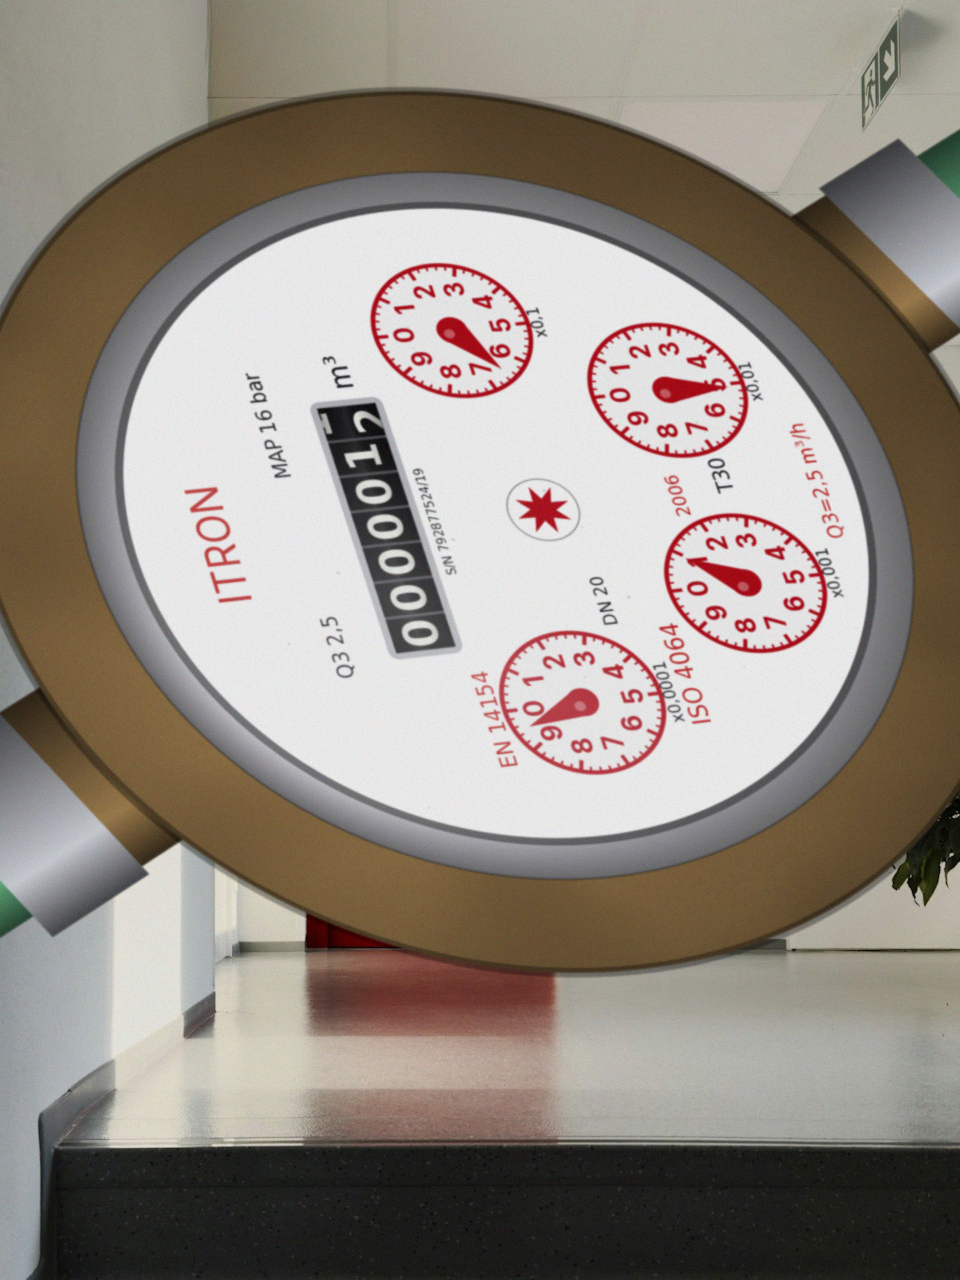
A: **11.6509** m³
